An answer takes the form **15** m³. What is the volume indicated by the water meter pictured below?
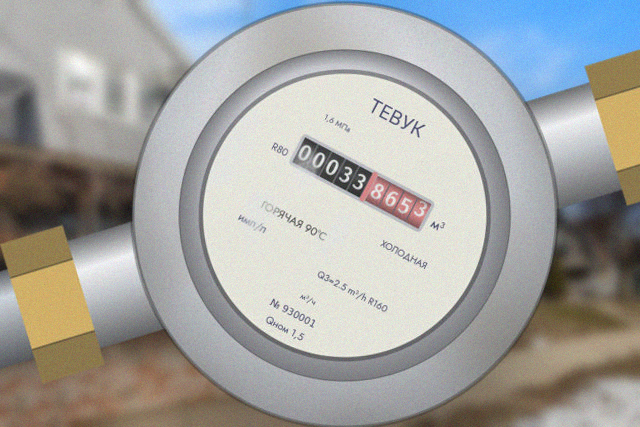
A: **33.8653** m³
